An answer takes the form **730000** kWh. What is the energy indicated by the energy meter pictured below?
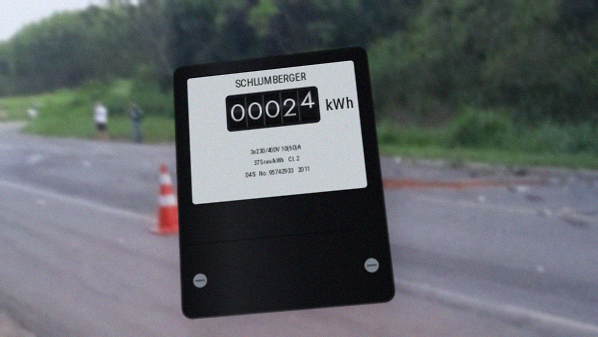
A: **24** kWh
